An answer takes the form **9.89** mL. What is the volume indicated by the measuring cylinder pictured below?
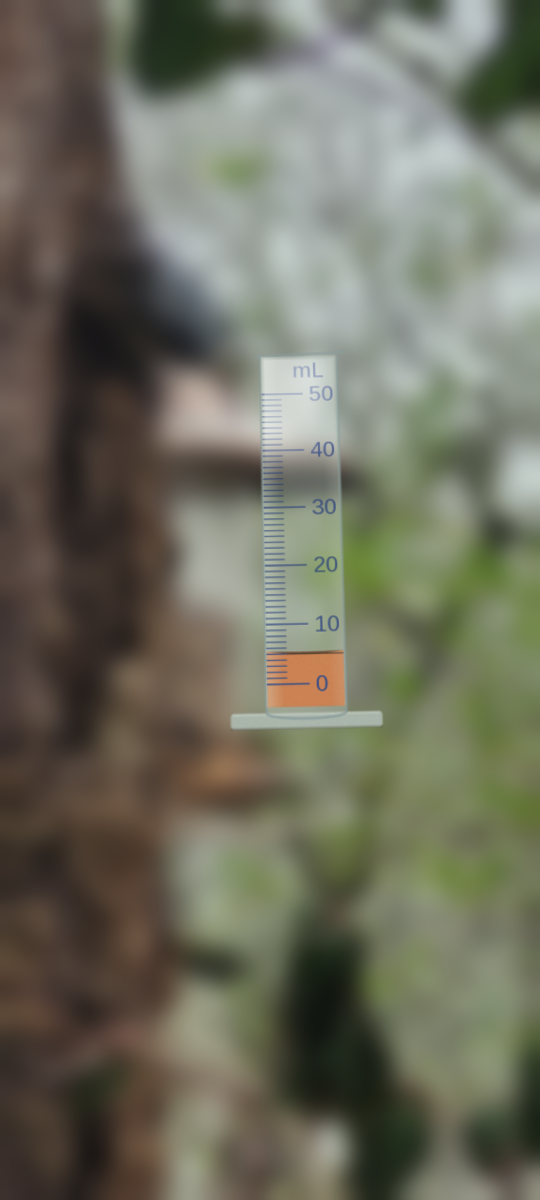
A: **5** mL
